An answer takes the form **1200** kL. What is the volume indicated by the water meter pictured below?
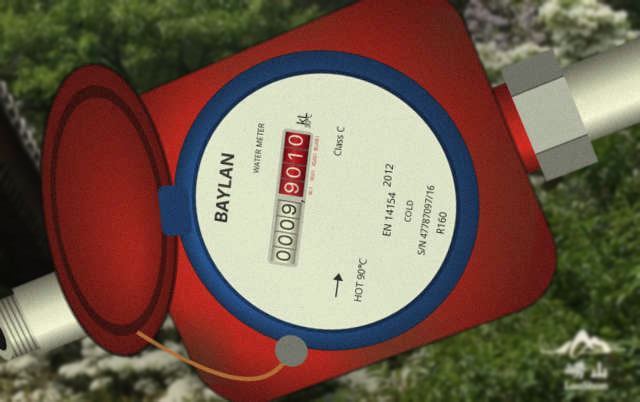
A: **9.9010** kL
